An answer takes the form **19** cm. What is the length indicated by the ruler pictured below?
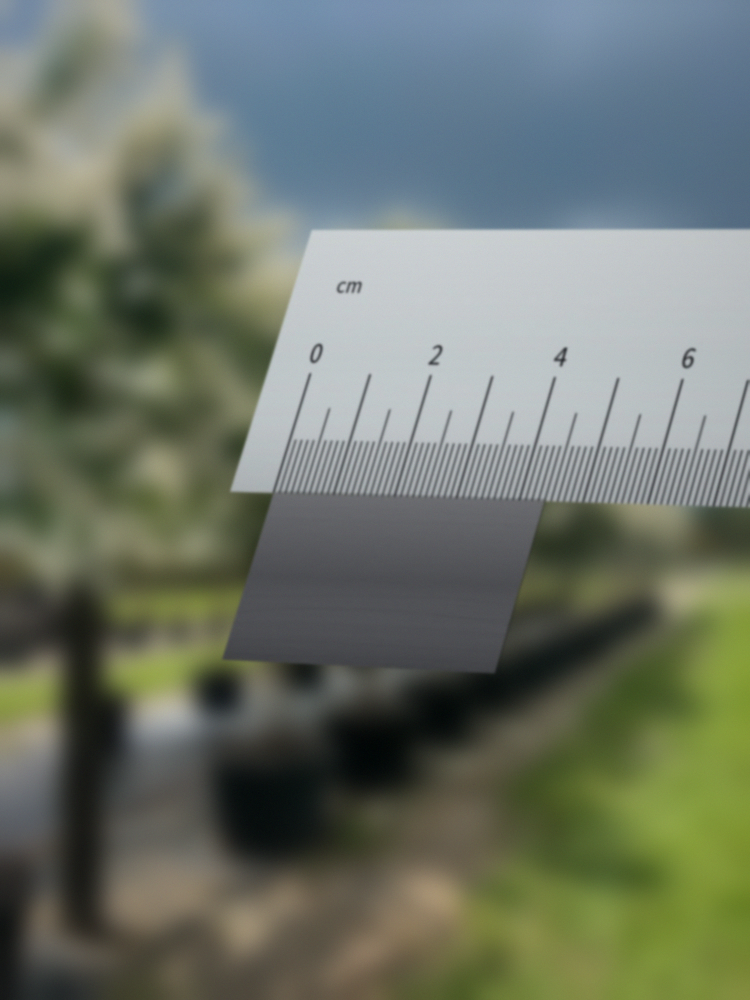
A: **4.4** cm
